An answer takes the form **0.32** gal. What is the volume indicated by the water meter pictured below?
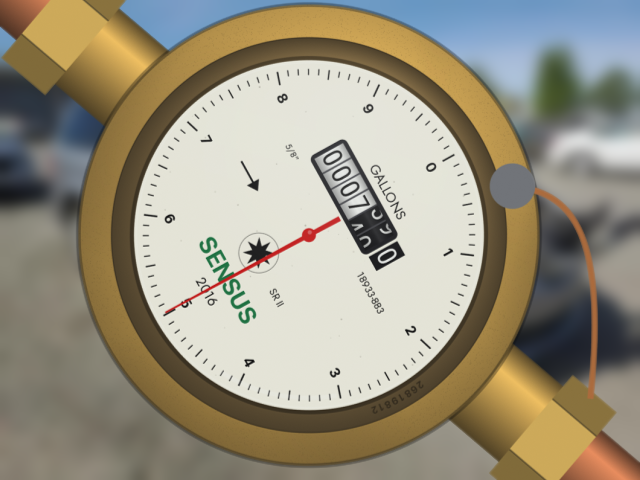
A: **7395.0** gal
